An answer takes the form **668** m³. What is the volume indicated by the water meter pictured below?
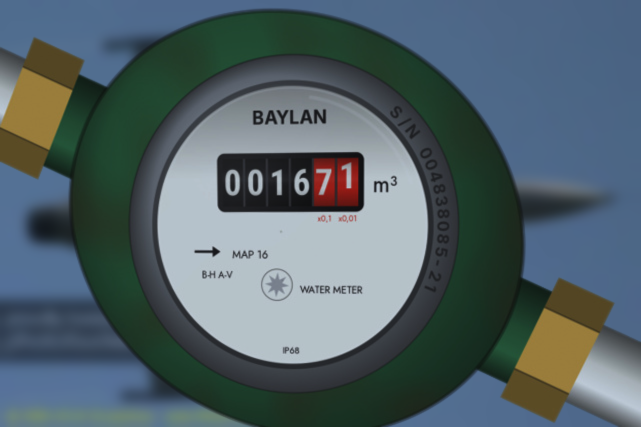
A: **16.71** m³
